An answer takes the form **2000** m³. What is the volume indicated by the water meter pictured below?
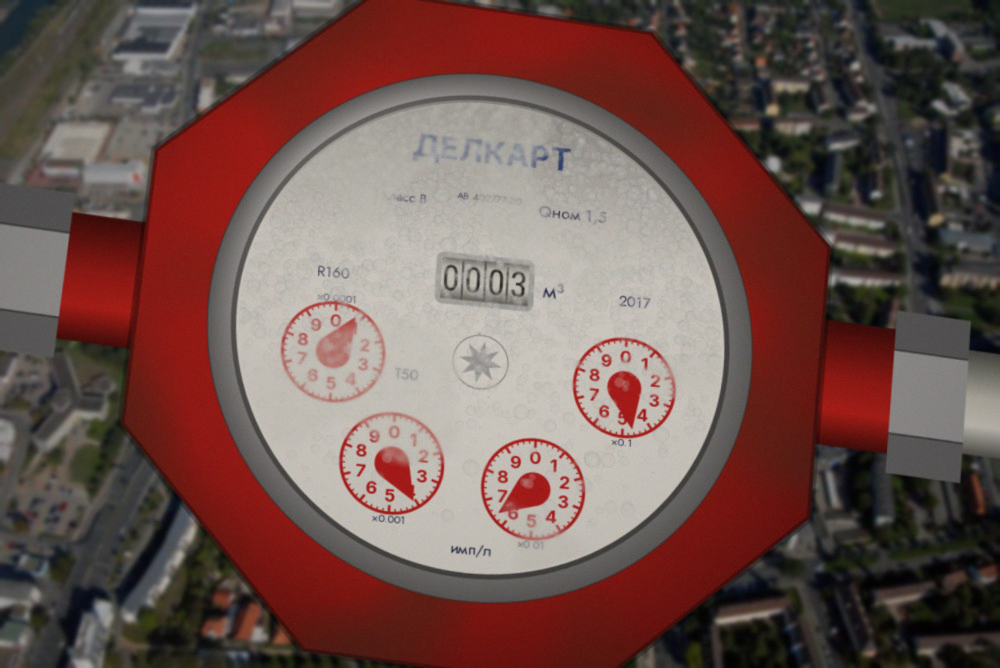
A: **3.4640** m³
